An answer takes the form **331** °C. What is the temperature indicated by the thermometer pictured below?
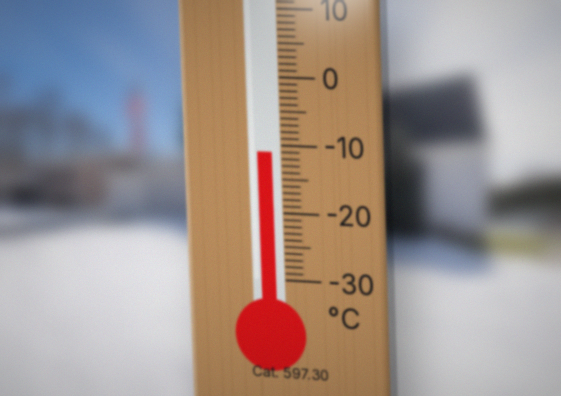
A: **-11** °C
